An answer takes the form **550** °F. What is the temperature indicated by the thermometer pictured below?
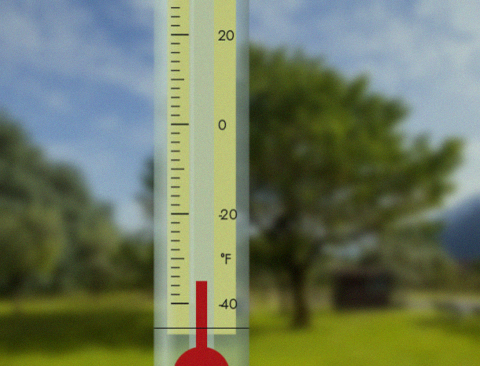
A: **-35** °F
